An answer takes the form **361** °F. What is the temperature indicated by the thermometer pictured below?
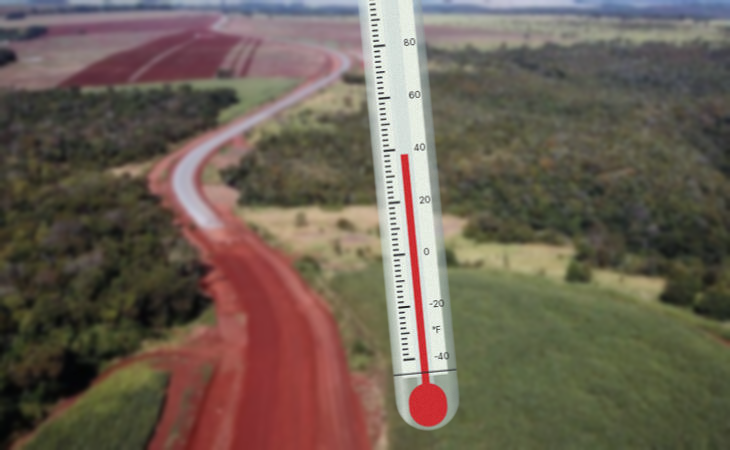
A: **38** °F
